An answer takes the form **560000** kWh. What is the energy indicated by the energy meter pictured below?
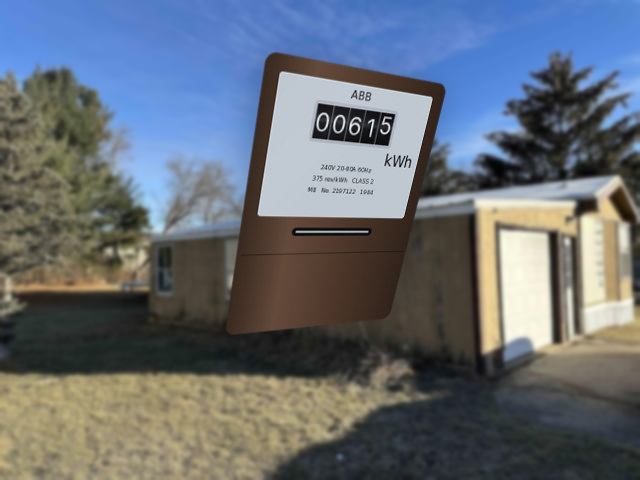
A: **615** kWh
